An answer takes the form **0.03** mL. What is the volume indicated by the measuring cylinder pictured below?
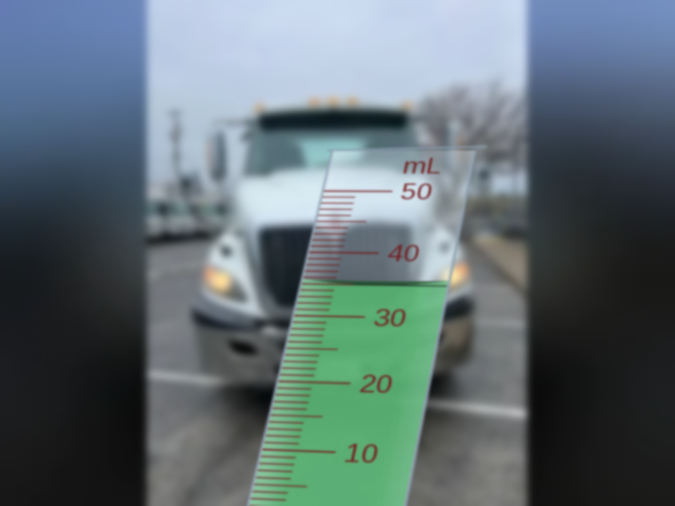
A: **35** mL
